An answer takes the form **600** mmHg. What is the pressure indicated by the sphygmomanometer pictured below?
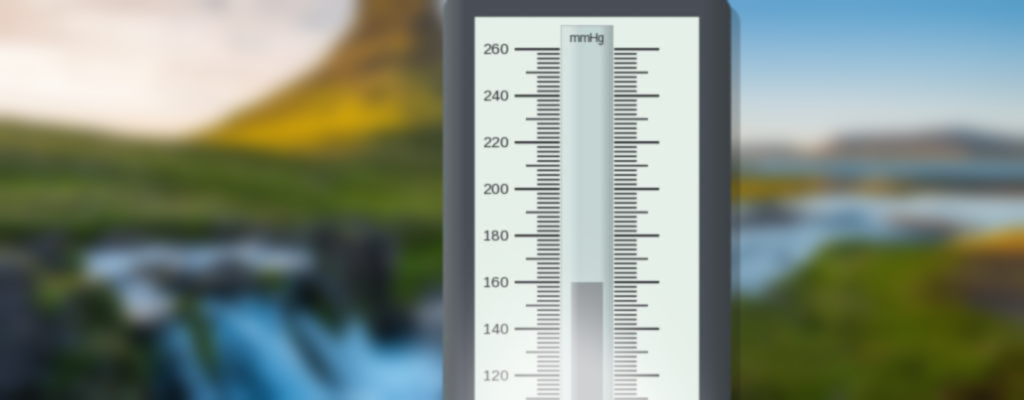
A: **160** mmHg
